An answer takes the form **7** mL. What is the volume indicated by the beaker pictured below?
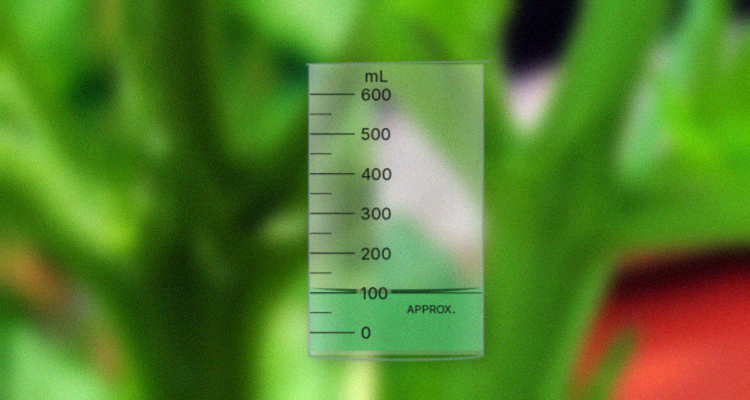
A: **100** mL
